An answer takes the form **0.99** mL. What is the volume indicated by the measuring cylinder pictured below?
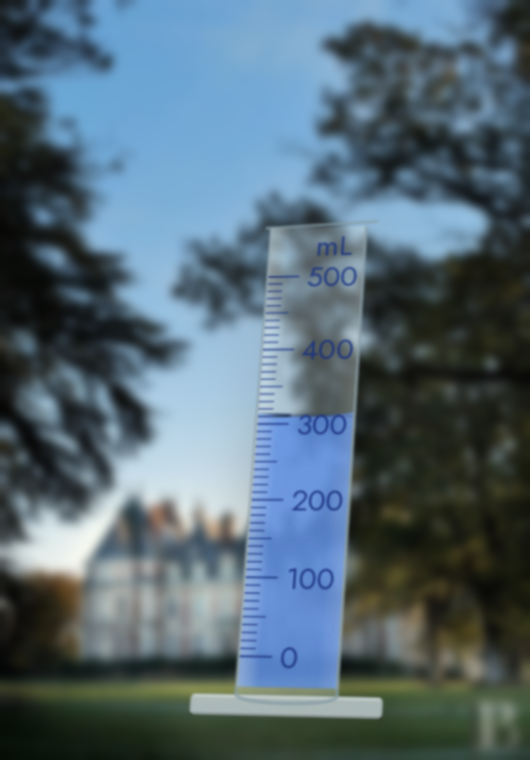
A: **310** mL
